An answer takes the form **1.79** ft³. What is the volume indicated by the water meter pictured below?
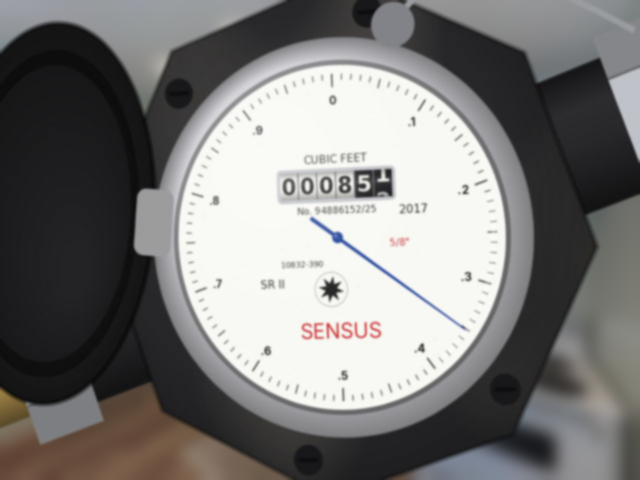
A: **851.35** ft³
